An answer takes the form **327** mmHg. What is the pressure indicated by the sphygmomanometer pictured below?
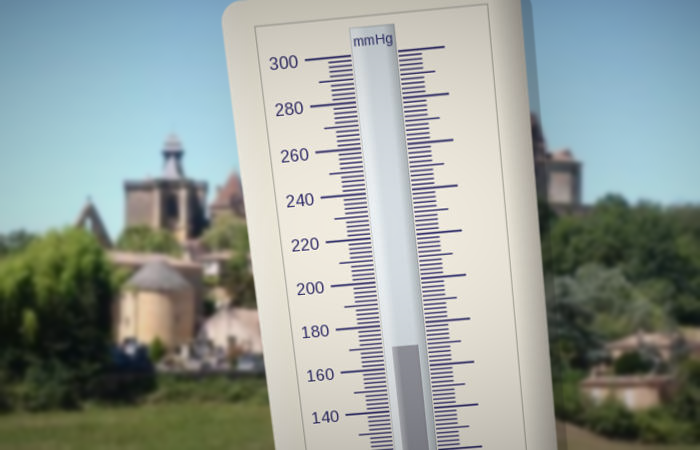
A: **170** mmHg
